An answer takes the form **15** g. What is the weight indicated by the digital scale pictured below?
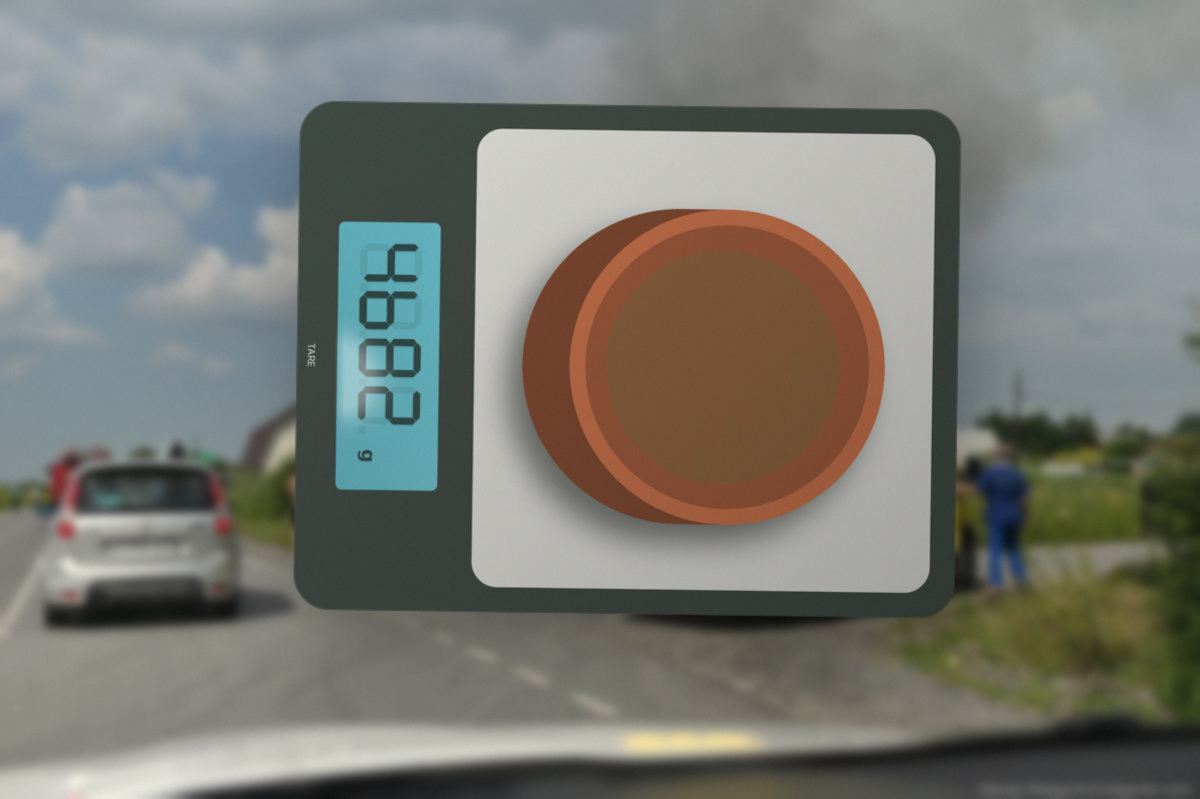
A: **4682** g
